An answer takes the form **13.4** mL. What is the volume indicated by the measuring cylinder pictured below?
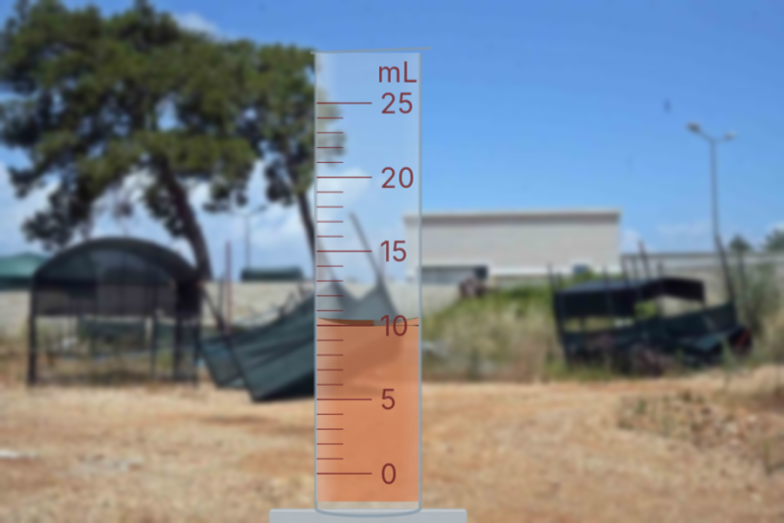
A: **10** mL
